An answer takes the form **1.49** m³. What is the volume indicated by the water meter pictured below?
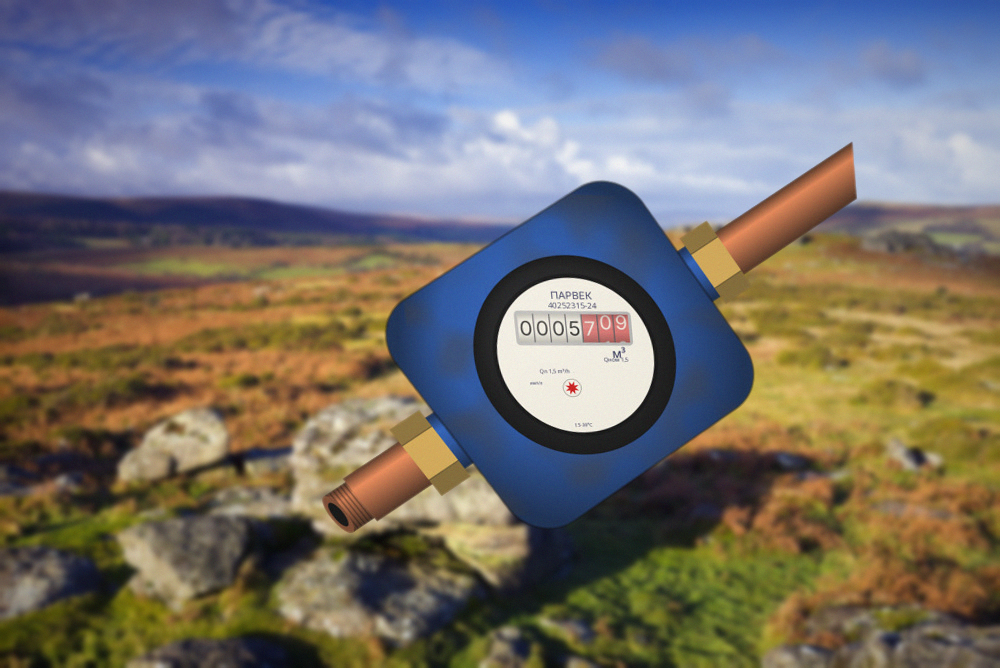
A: **5.709** m³
